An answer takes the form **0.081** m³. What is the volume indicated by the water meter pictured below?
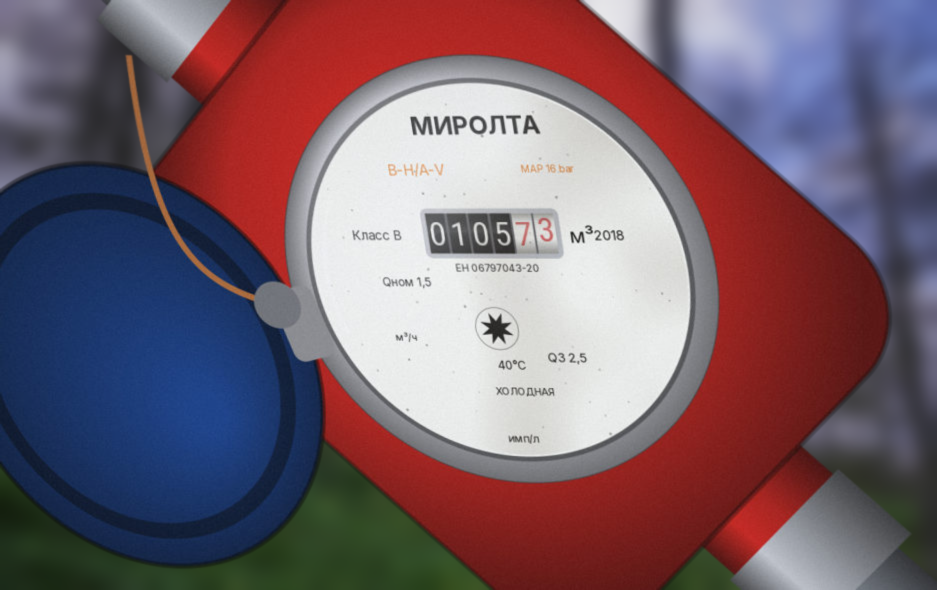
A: **105.73** m³
